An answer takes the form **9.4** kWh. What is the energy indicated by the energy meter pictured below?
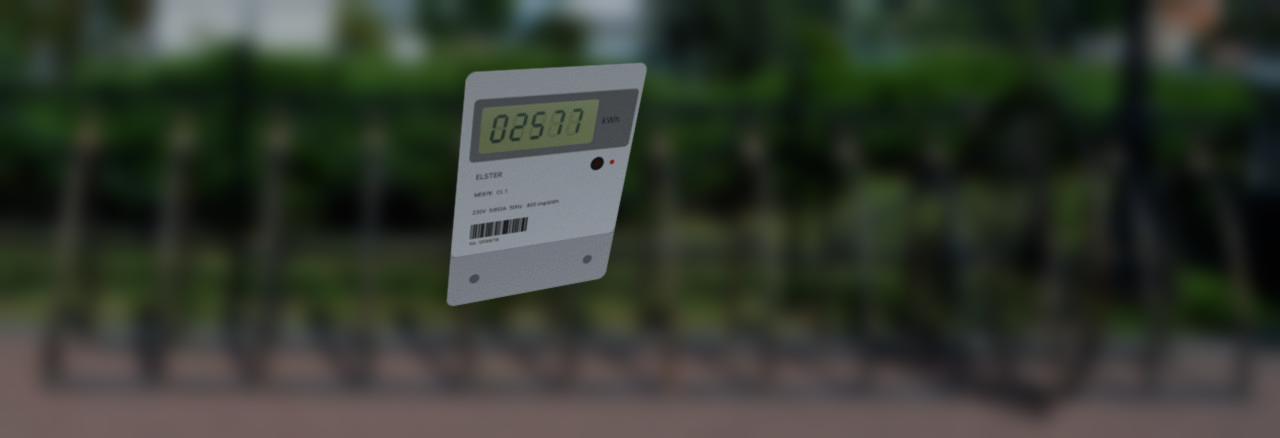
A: **2577** kWh
